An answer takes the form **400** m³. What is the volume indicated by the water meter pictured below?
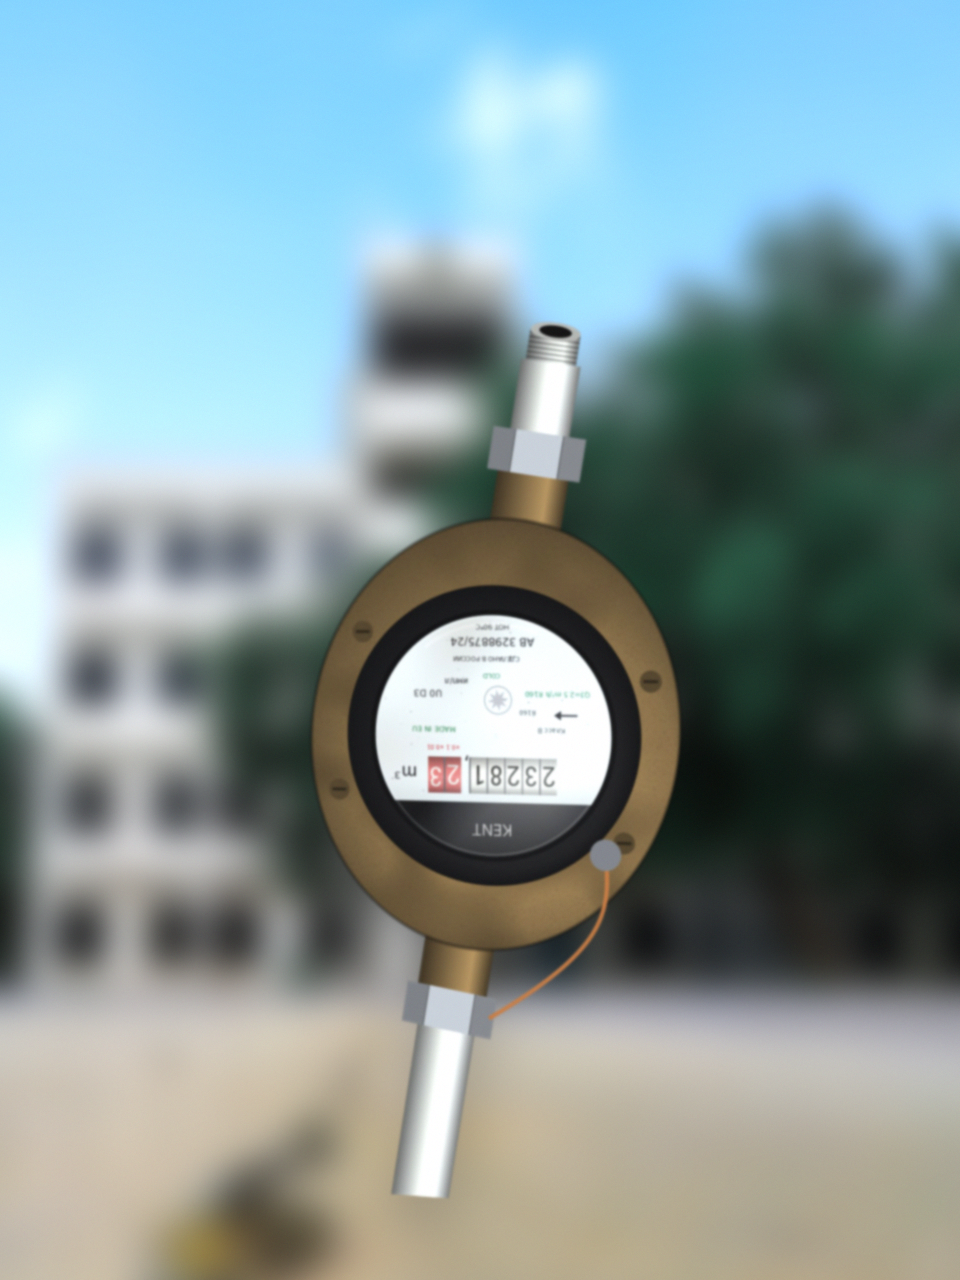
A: **23281.23** m³
